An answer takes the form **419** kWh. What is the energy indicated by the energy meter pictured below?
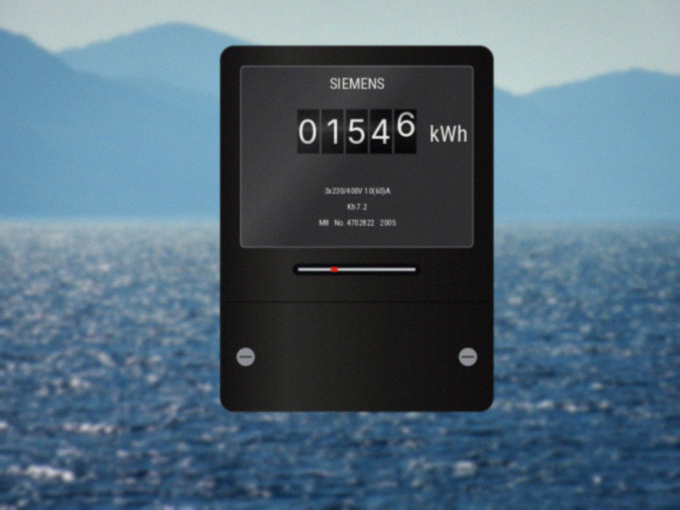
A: **1546** kWh
